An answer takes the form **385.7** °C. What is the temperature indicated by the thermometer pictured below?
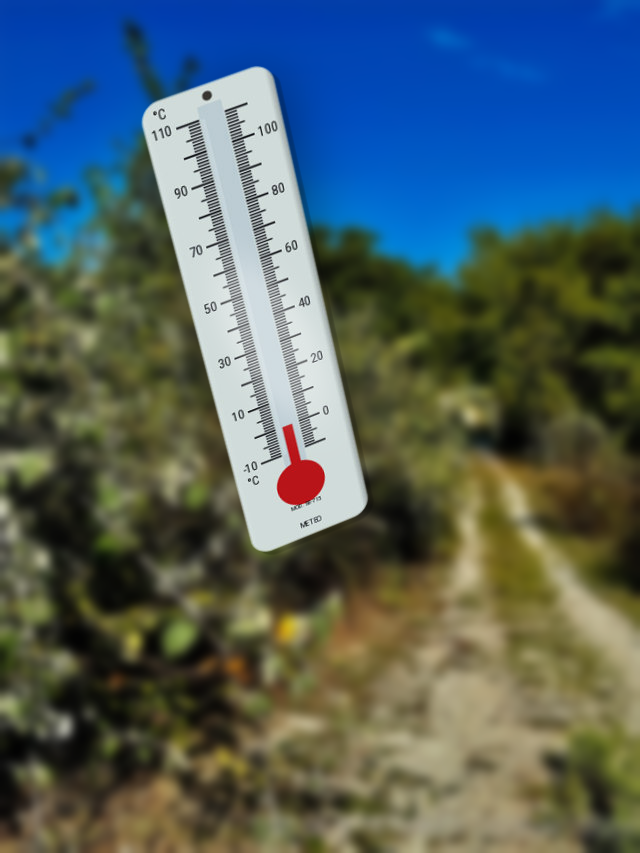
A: **0** °C
